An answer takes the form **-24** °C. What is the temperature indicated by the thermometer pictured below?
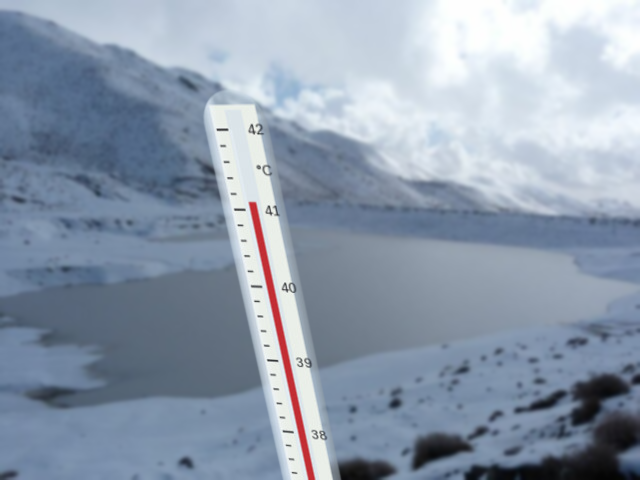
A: **41.1** °C
